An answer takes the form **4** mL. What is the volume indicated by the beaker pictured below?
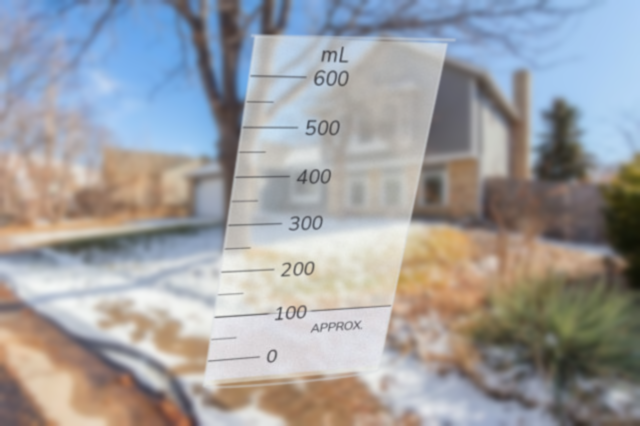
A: **100** mL
